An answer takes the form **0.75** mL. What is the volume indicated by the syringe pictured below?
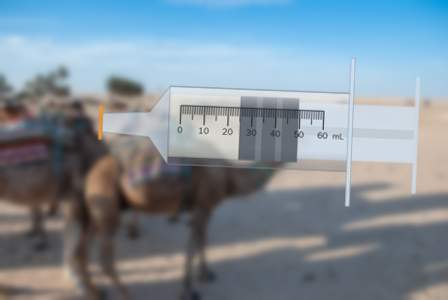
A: **25** mL
